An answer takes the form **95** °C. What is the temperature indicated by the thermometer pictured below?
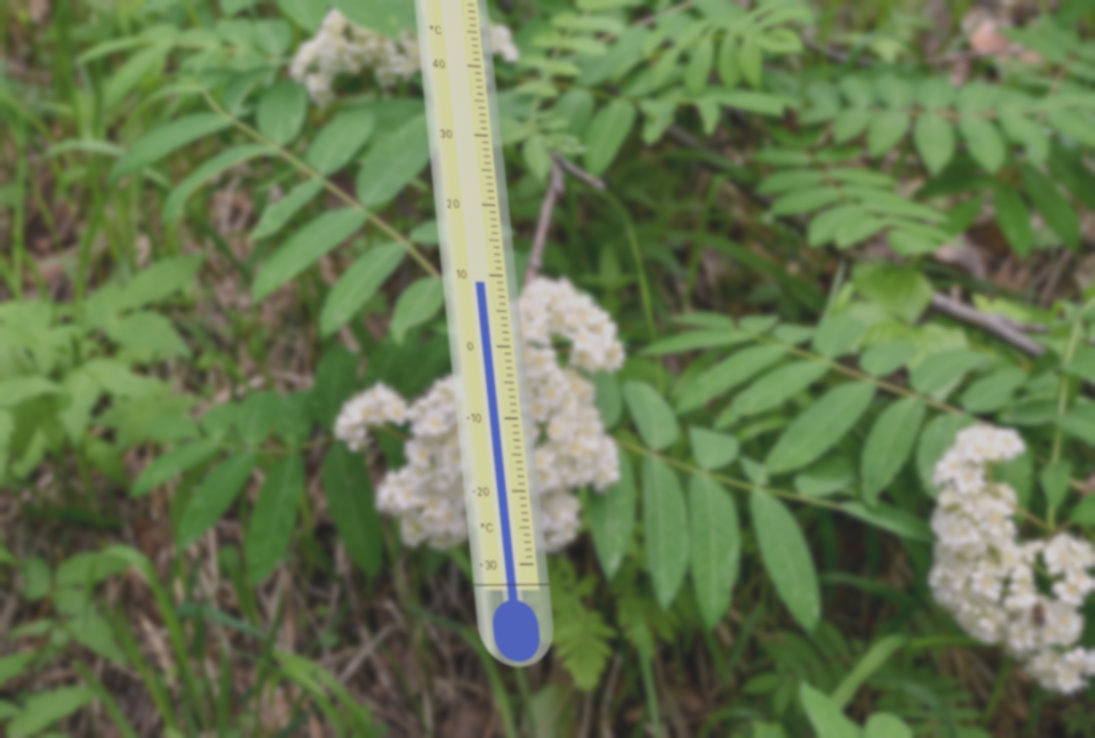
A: **9** °C
